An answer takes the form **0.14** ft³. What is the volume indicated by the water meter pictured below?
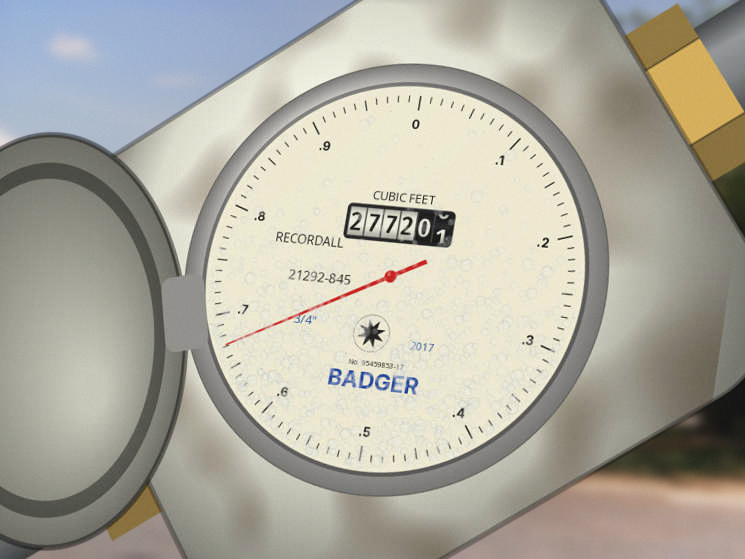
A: **277200.67** ft³
